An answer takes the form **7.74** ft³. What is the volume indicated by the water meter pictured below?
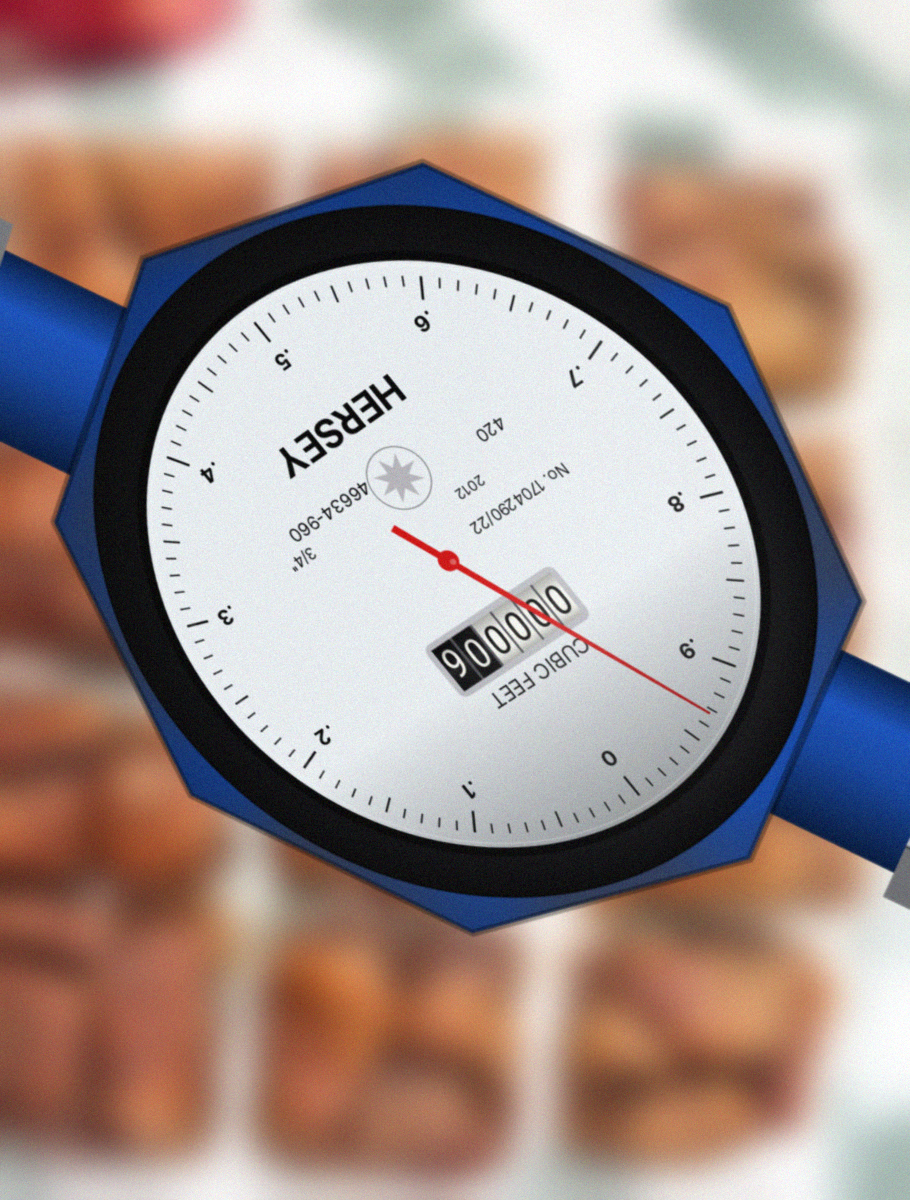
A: **5.93** ft³
